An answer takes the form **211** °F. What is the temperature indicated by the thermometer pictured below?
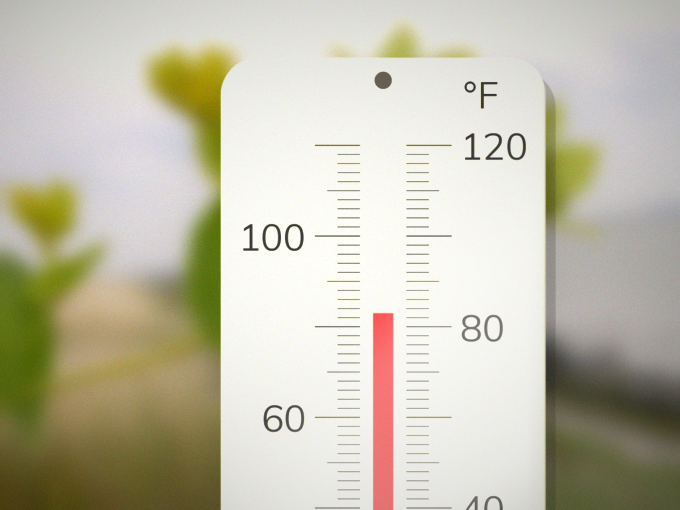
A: **83** °F
